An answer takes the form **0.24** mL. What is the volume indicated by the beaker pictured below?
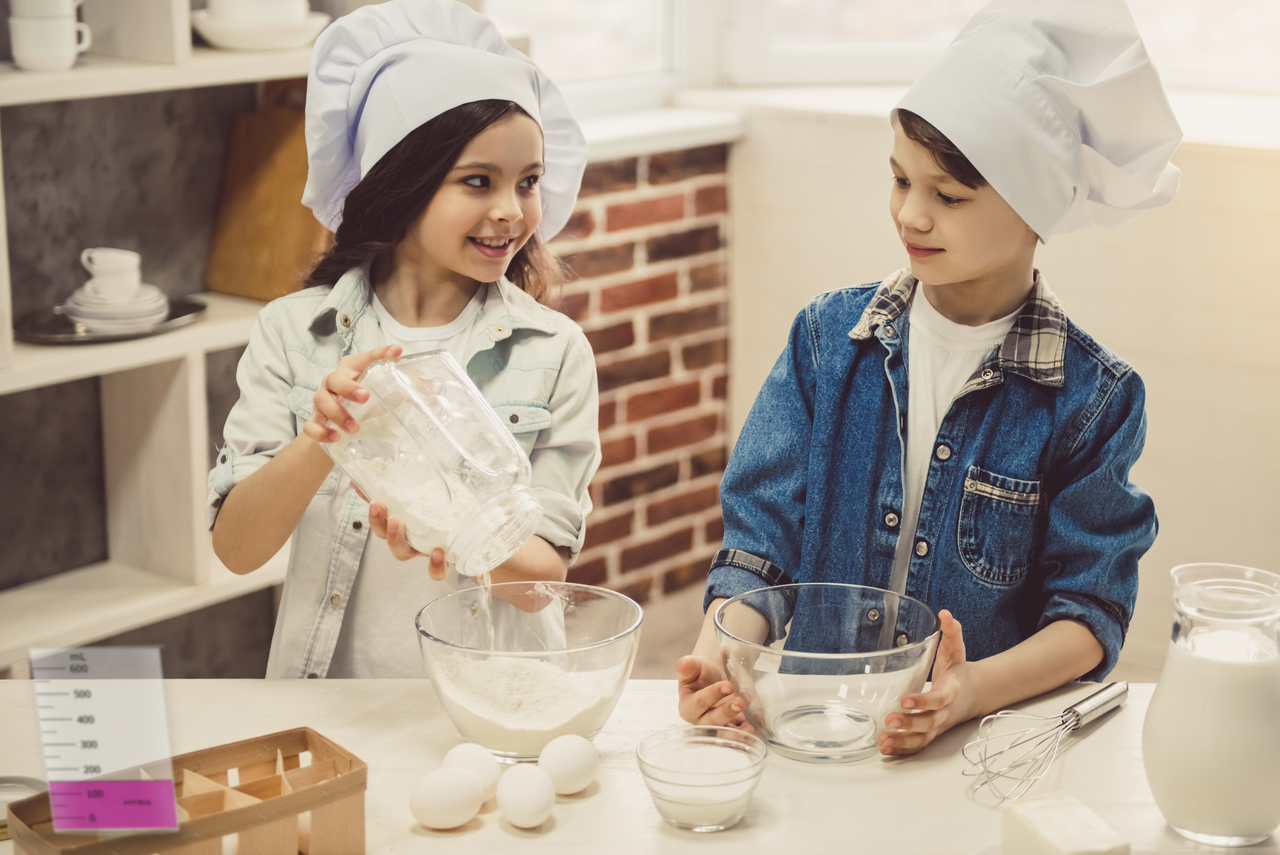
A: **150** mL
